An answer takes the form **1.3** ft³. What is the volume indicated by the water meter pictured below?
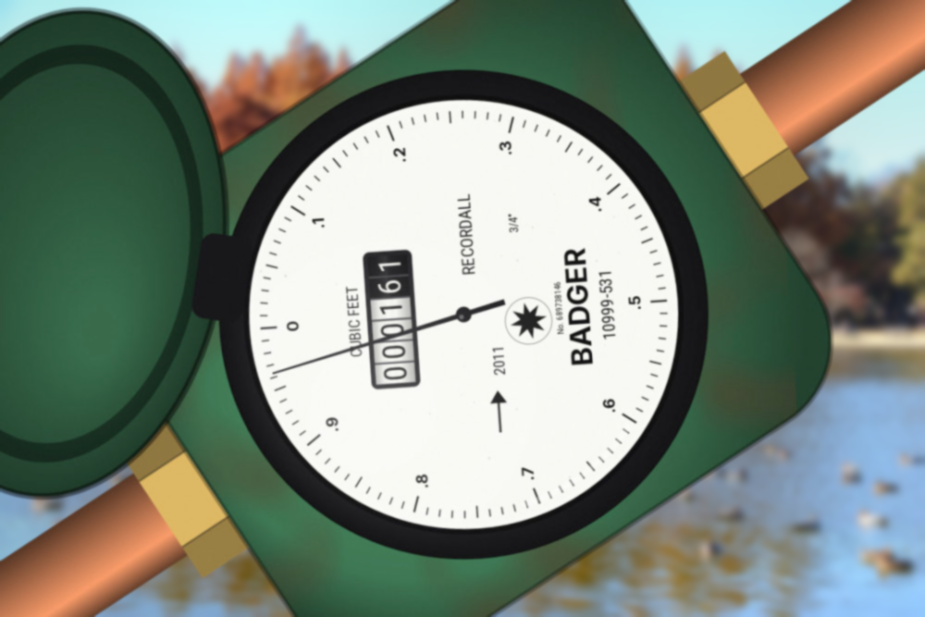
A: **160.96** ft³
